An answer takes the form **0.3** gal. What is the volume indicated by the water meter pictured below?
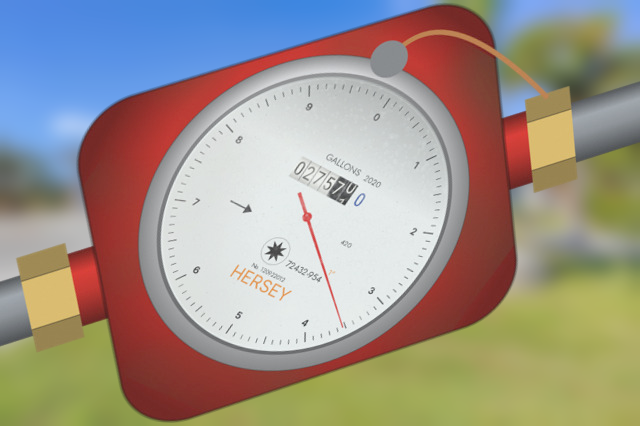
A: **275703.5** gal
